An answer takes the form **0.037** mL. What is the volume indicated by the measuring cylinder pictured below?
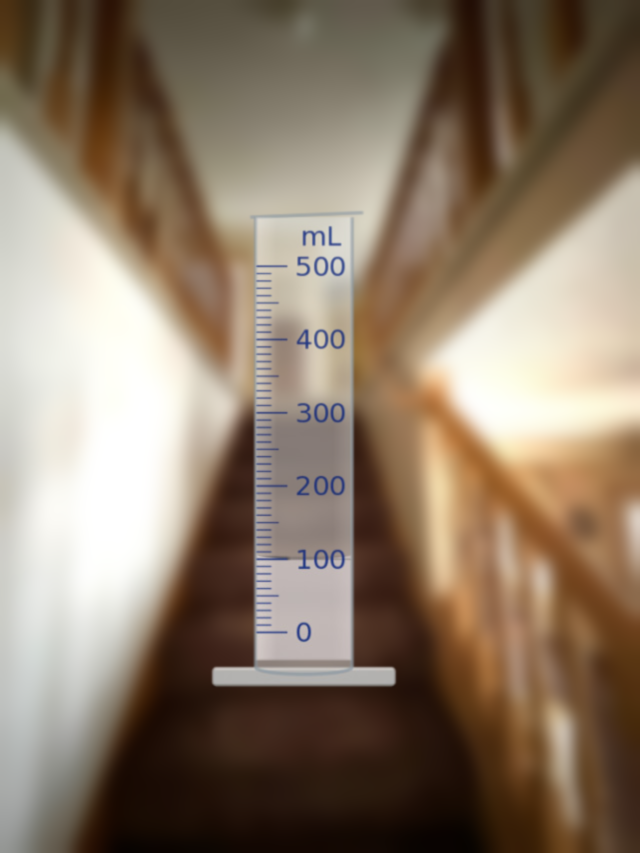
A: **100** mL
